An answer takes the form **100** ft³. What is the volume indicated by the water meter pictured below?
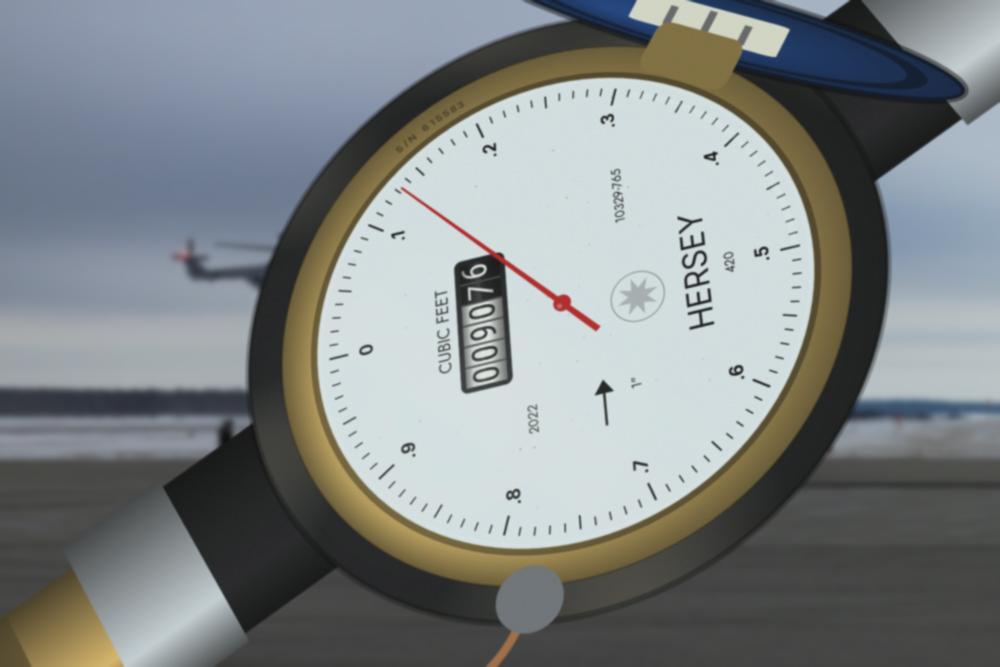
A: **9076.13** ft³
